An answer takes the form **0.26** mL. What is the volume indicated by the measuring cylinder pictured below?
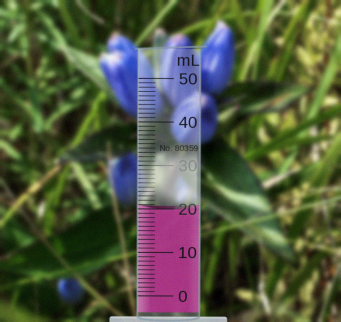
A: **20** mL
